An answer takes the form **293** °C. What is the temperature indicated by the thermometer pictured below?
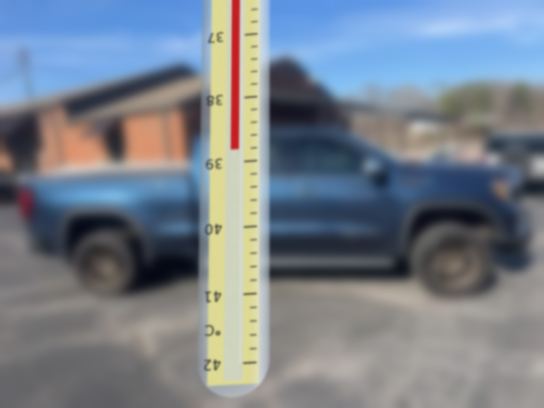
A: **38.8** °C
